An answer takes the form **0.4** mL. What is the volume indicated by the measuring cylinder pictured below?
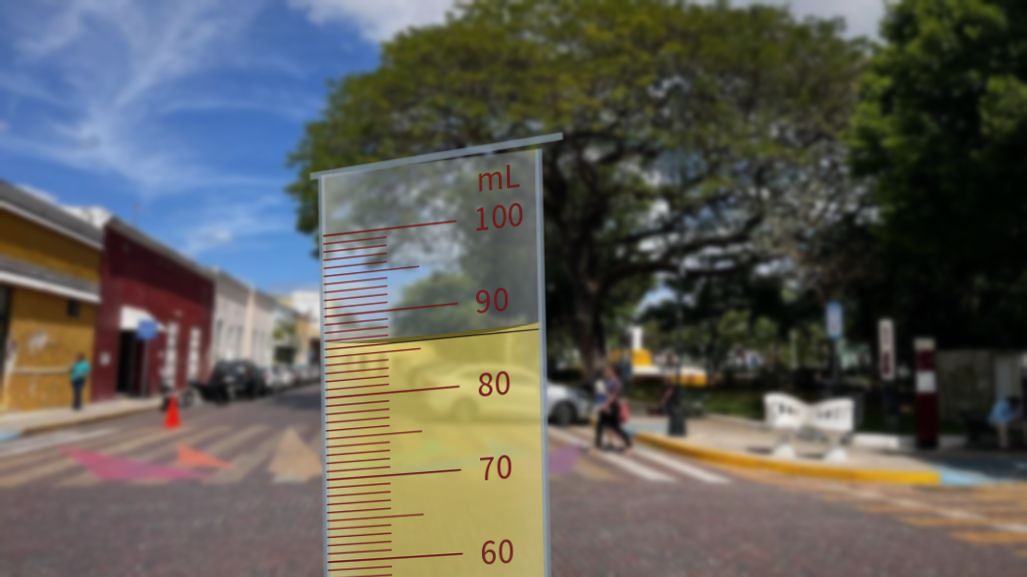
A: **86** mL
